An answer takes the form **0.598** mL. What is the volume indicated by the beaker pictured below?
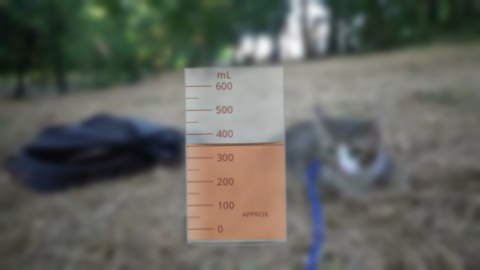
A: **350** mL
